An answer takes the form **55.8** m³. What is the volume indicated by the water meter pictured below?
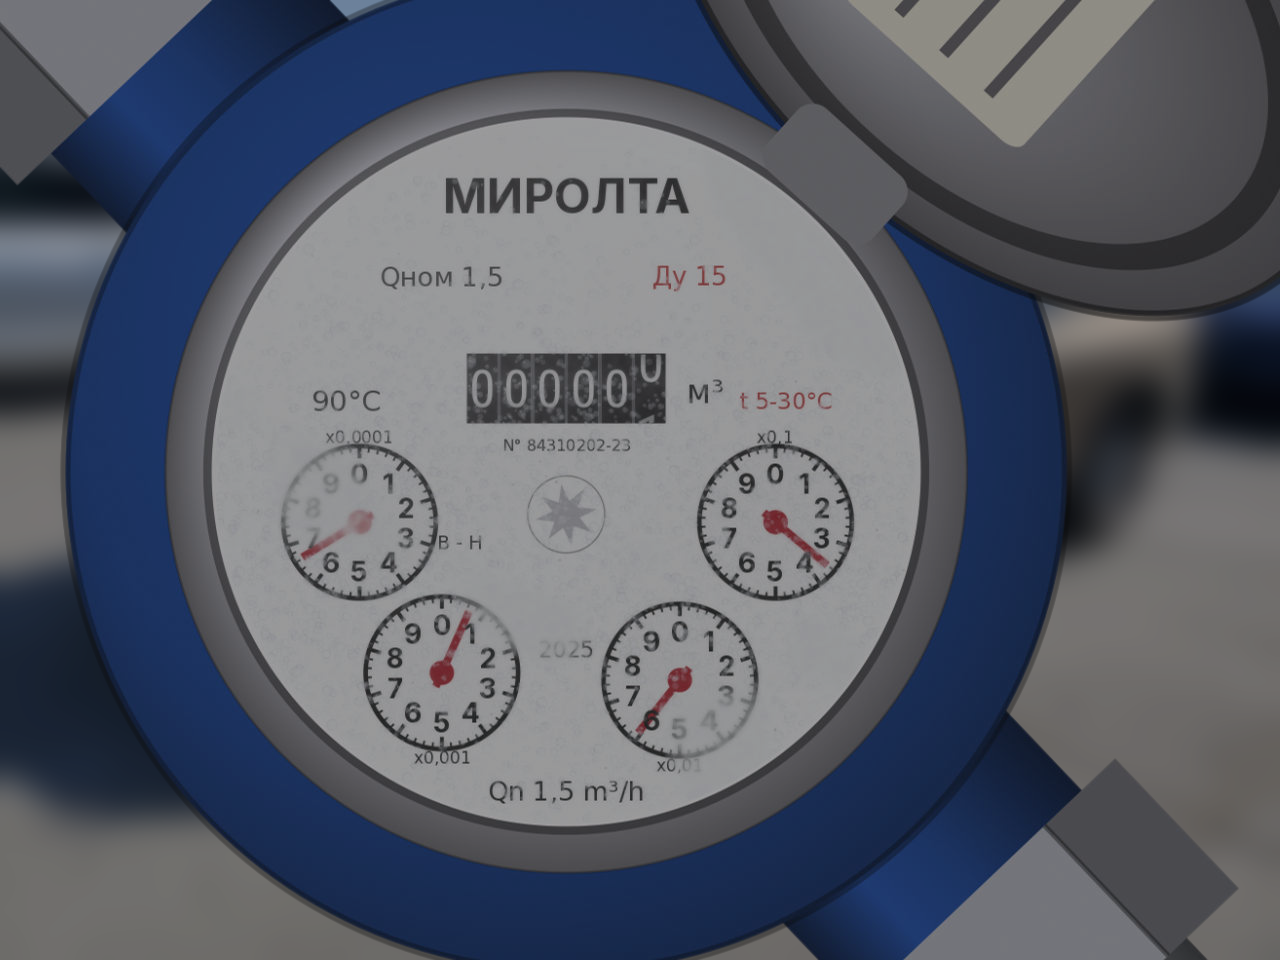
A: **0.3606** m³
